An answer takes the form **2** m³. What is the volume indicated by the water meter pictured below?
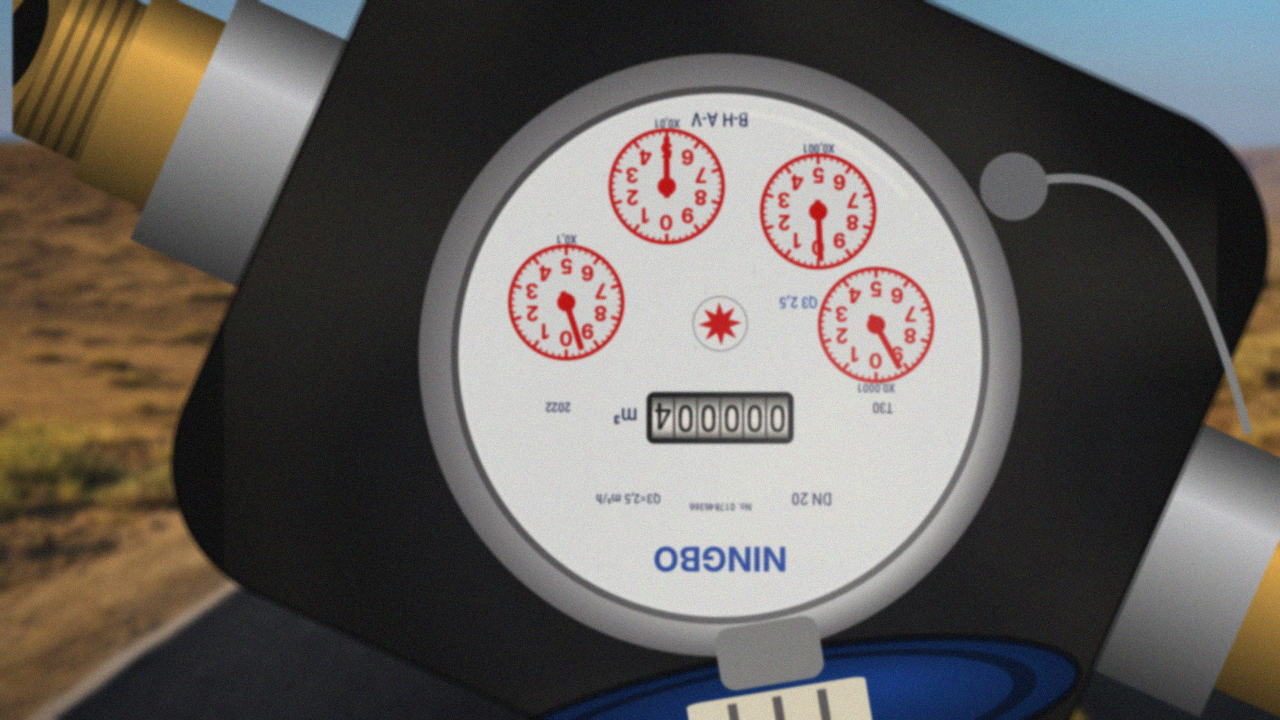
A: **3.9499** m³
